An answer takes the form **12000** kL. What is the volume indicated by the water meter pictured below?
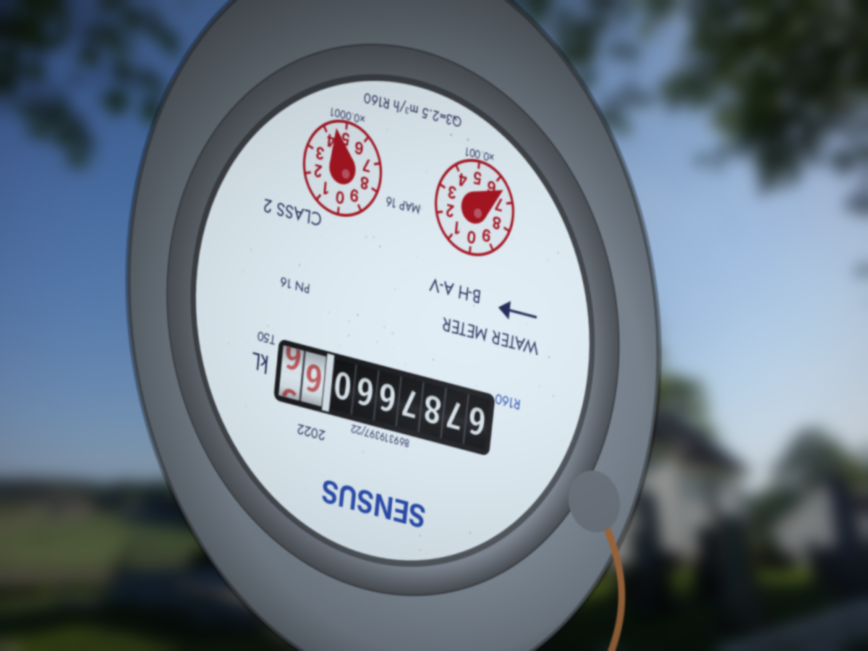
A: **6787660.6564** kL
